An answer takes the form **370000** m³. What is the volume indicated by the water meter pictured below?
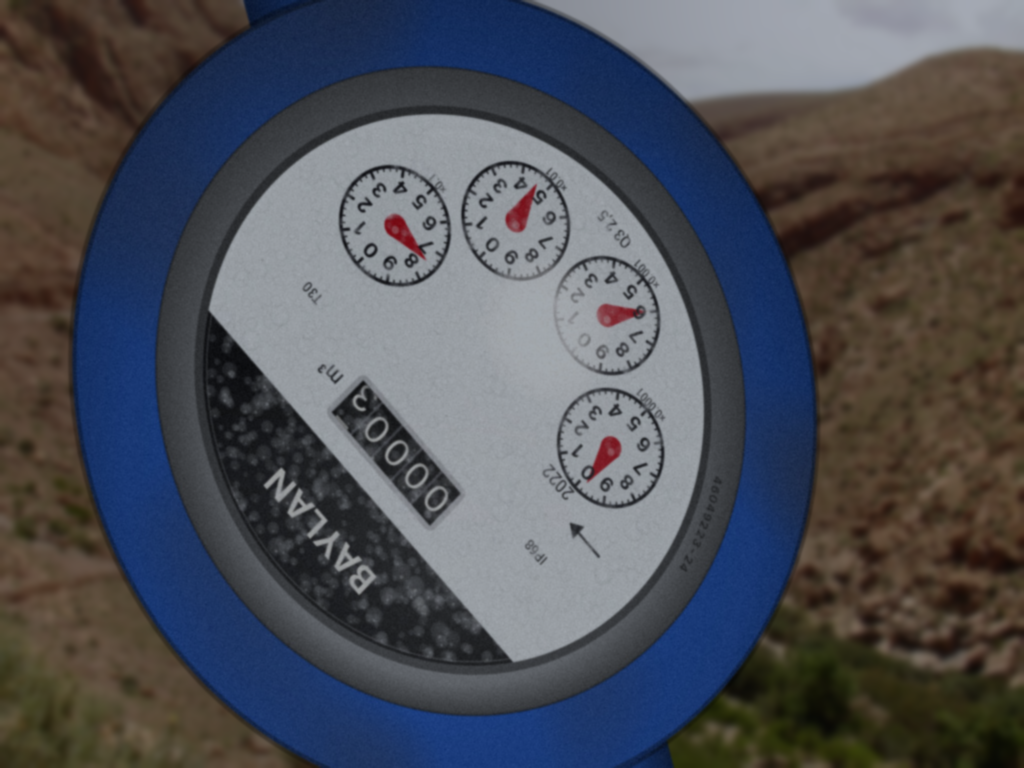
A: **2.7459** m³
